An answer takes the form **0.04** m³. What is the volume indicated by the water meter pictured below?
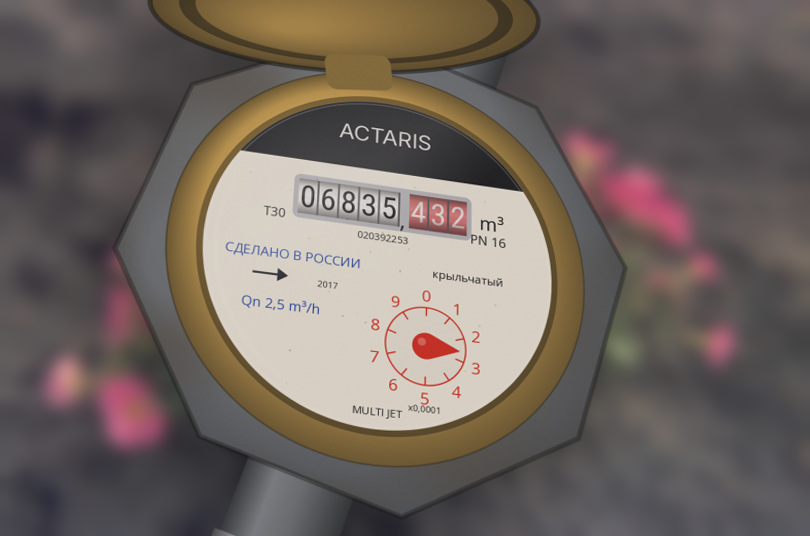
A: **6835.4322** m³
